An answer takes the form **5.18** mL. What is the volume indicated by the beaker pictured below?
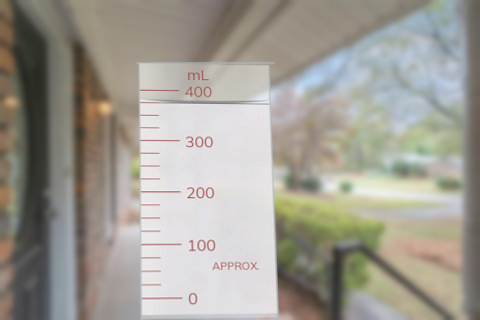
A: **375** mL
